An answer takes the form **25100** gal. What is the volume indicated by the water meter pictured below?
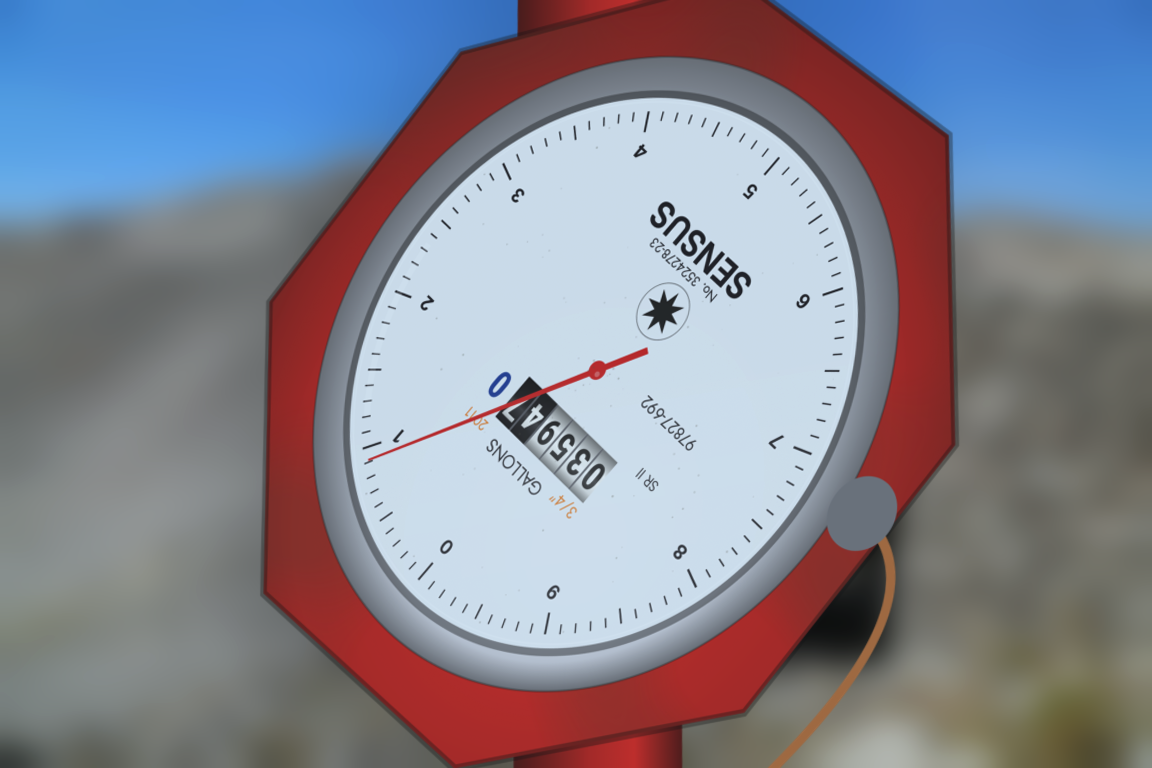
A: **359470.9** gal
